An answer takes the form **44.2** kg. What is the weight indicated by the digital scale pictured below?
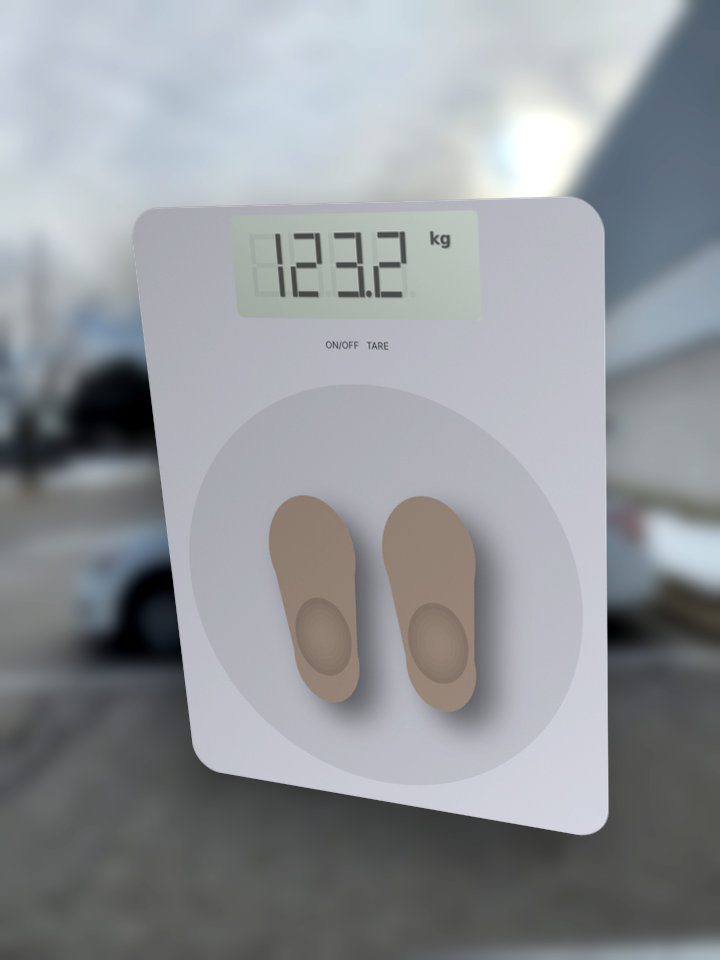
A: **123.2** kg
